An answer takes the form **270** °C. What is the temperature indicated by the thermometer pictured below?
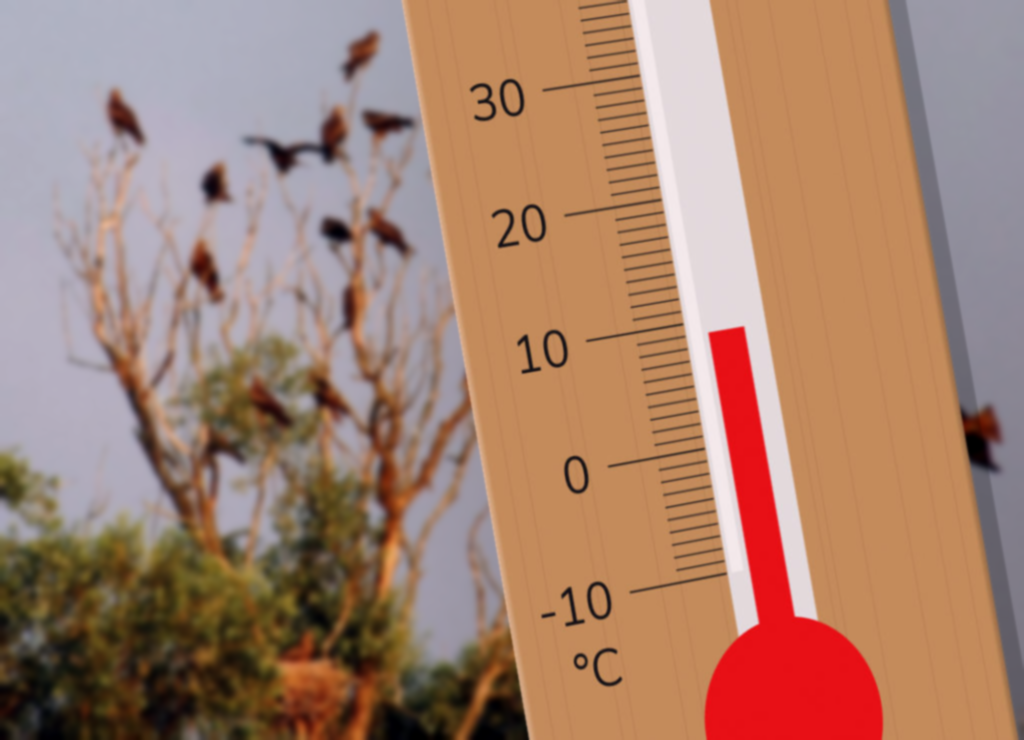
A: **9** °C
